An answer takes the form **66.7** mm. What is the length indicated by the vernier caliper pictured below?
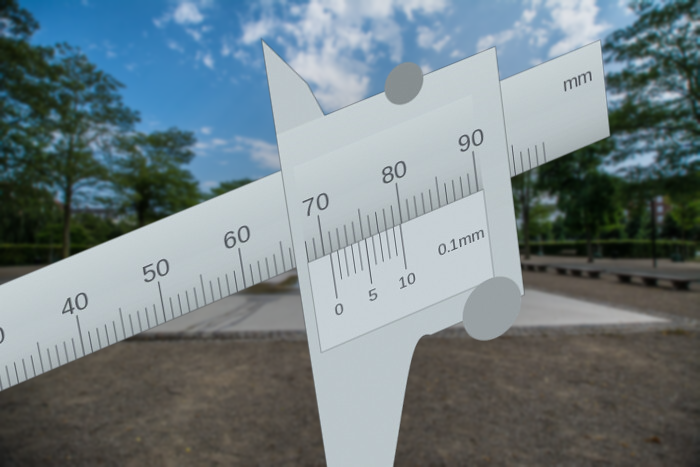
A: **70.8** mm
